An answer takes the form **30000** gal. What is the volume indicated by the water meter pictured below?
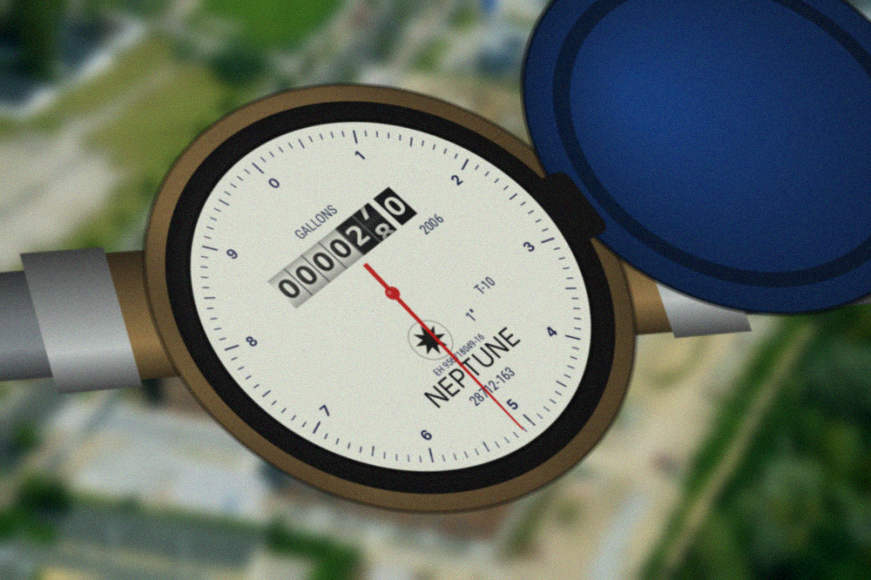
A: **275.1** gal
